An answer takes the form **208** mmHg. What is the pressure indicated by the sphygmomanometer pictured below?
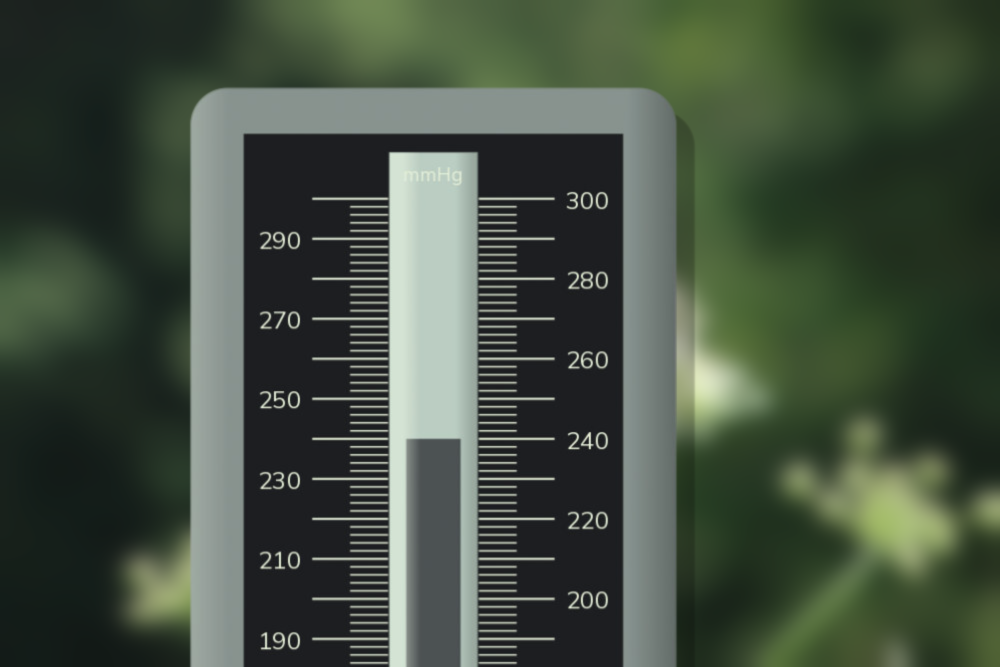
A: **240** mmHg
